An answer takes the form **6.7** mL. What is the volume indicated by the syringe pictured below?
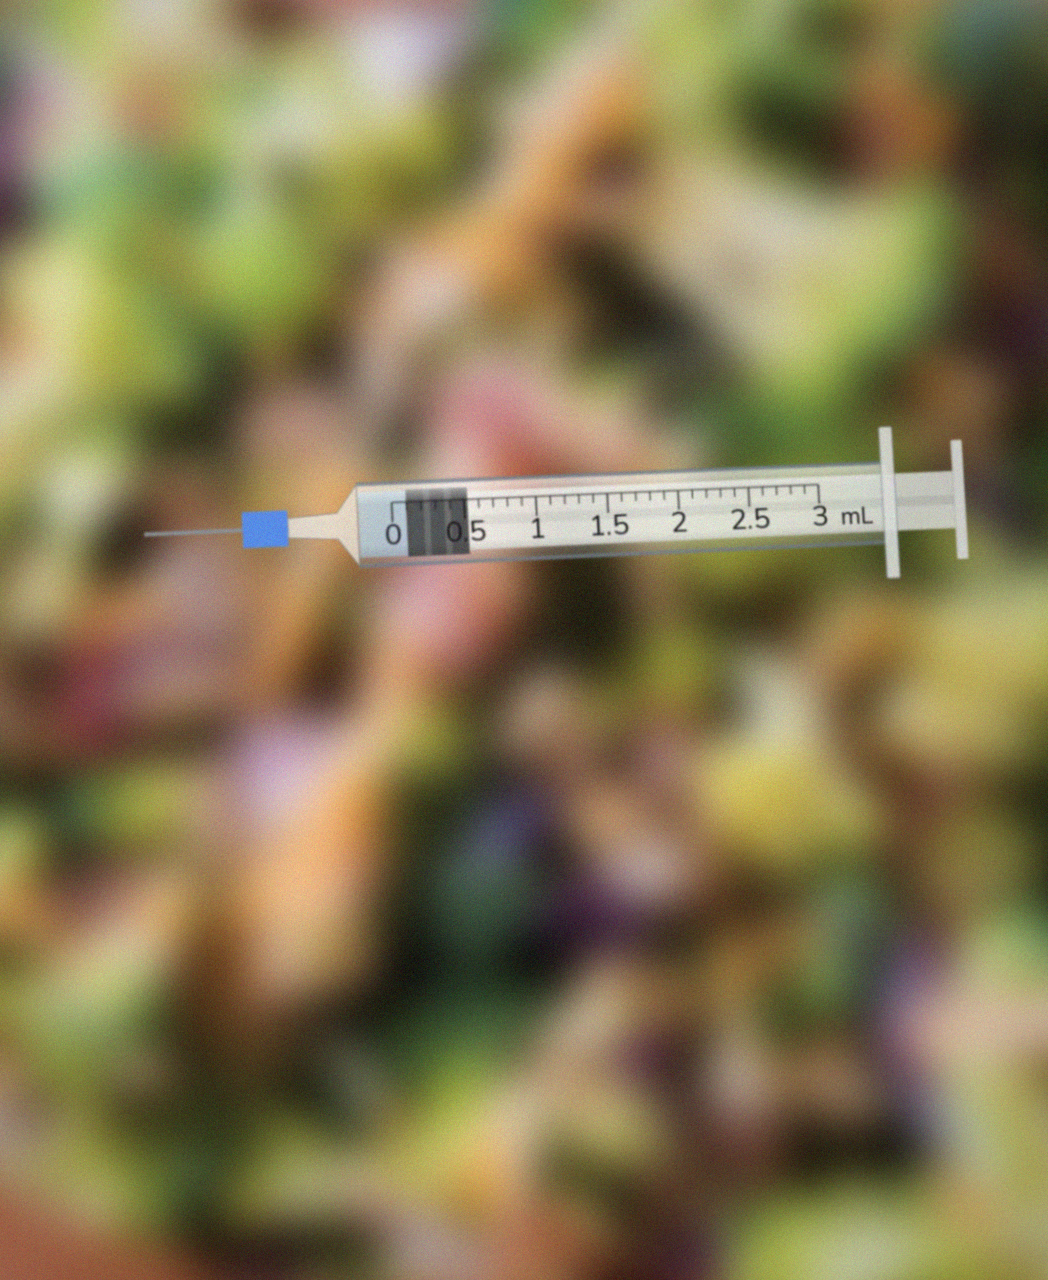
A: **0.1** mL
